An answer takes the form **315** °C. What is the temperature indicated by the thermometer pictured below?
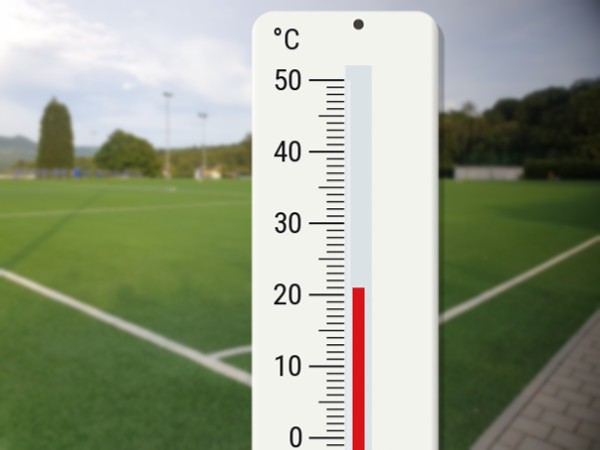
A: **21** °C
